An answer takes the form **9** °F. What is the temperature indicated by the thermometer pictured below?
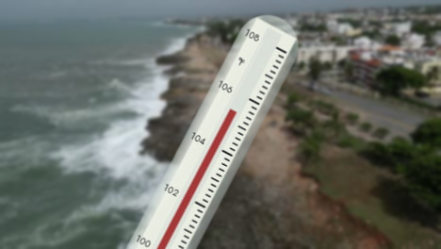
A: **105.4** °F
